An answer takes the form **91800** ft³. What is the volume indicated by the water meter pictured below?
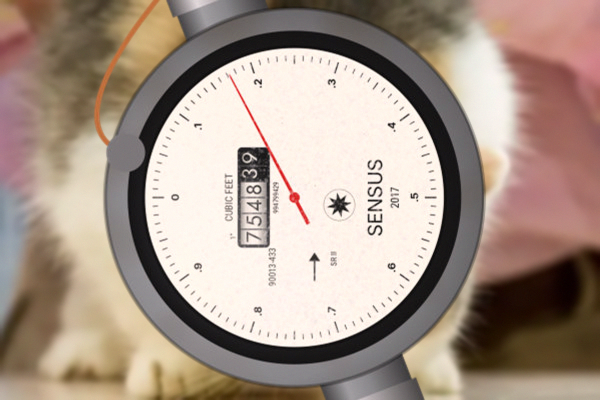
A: **754839.17** ft³
